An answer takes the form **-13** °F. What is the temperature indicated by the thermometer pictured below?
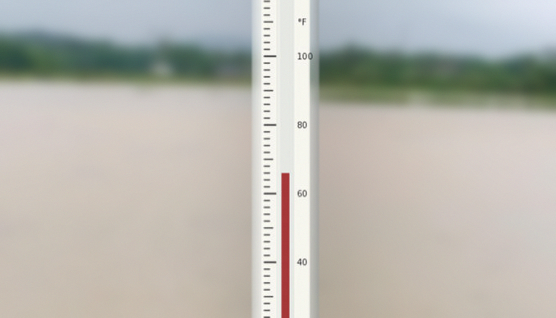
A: **66** °F
